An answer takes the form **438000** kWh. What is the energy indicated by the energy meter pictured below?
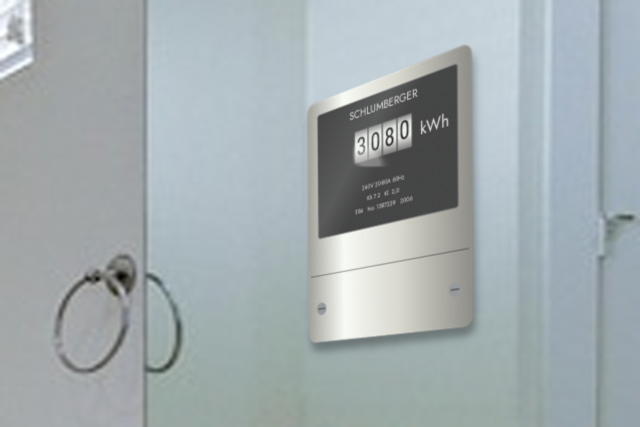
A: **3080** kWh
